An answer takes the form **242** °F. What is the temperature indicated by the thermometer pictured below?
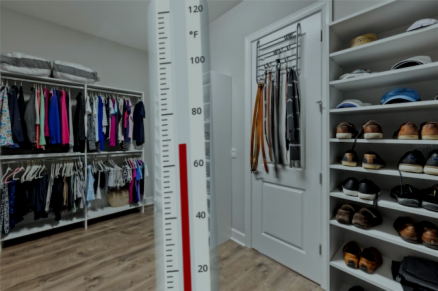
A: **68** °F
